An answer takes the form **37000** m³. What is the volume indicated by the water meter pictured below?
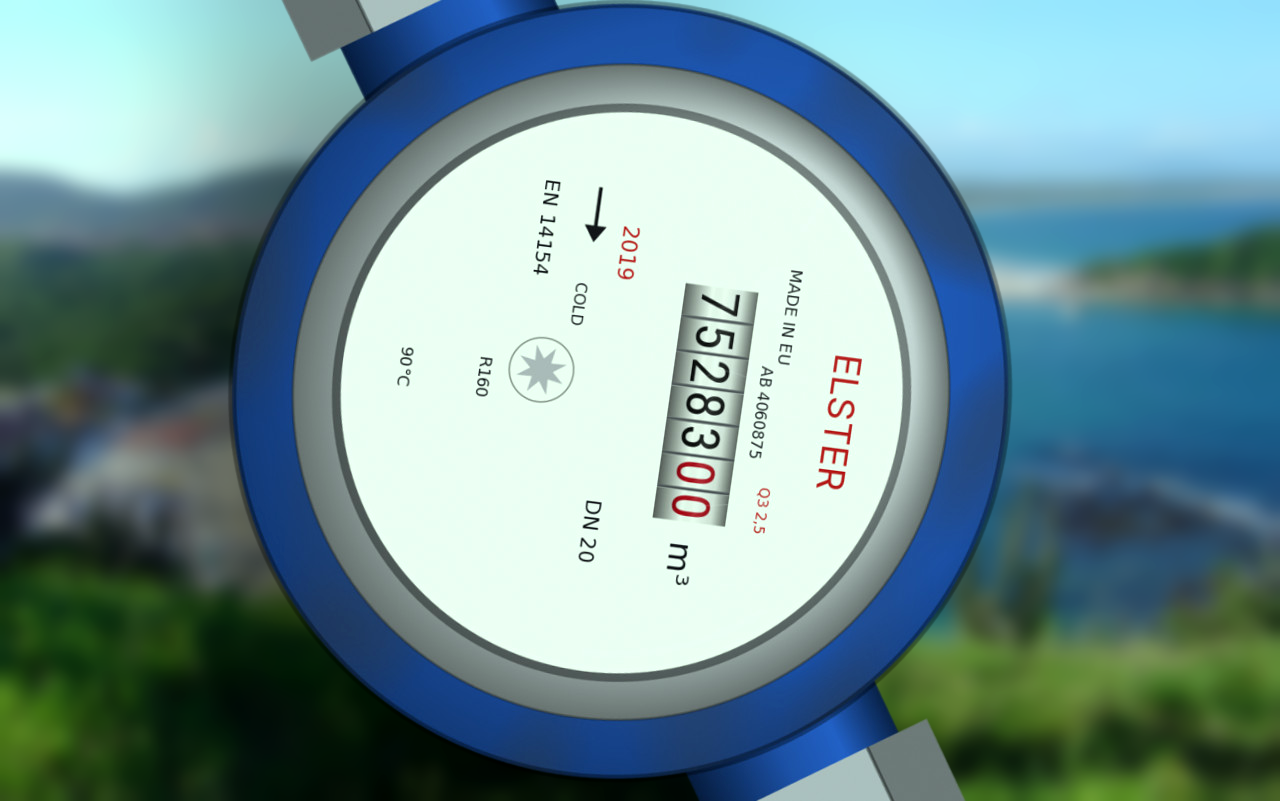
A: **75283.00** m³
